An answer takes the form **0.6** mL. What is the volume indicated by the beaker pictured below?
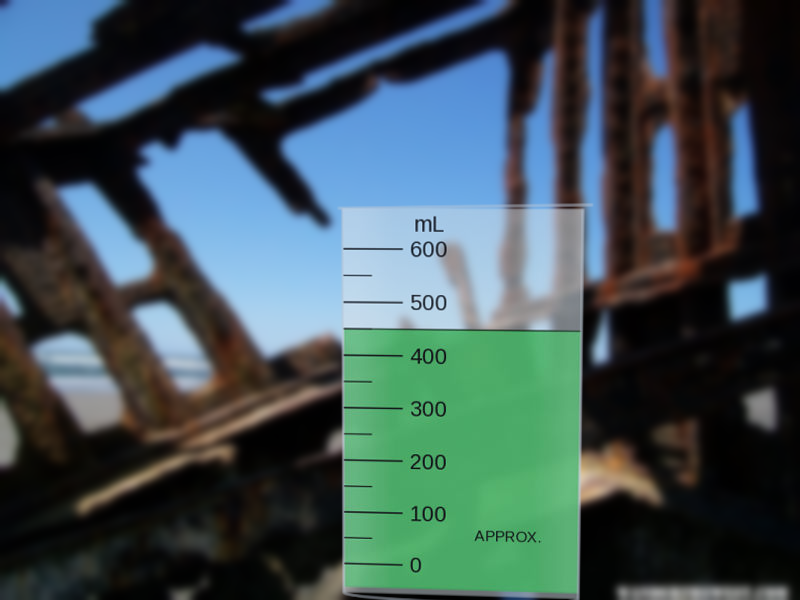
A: **450** mL
